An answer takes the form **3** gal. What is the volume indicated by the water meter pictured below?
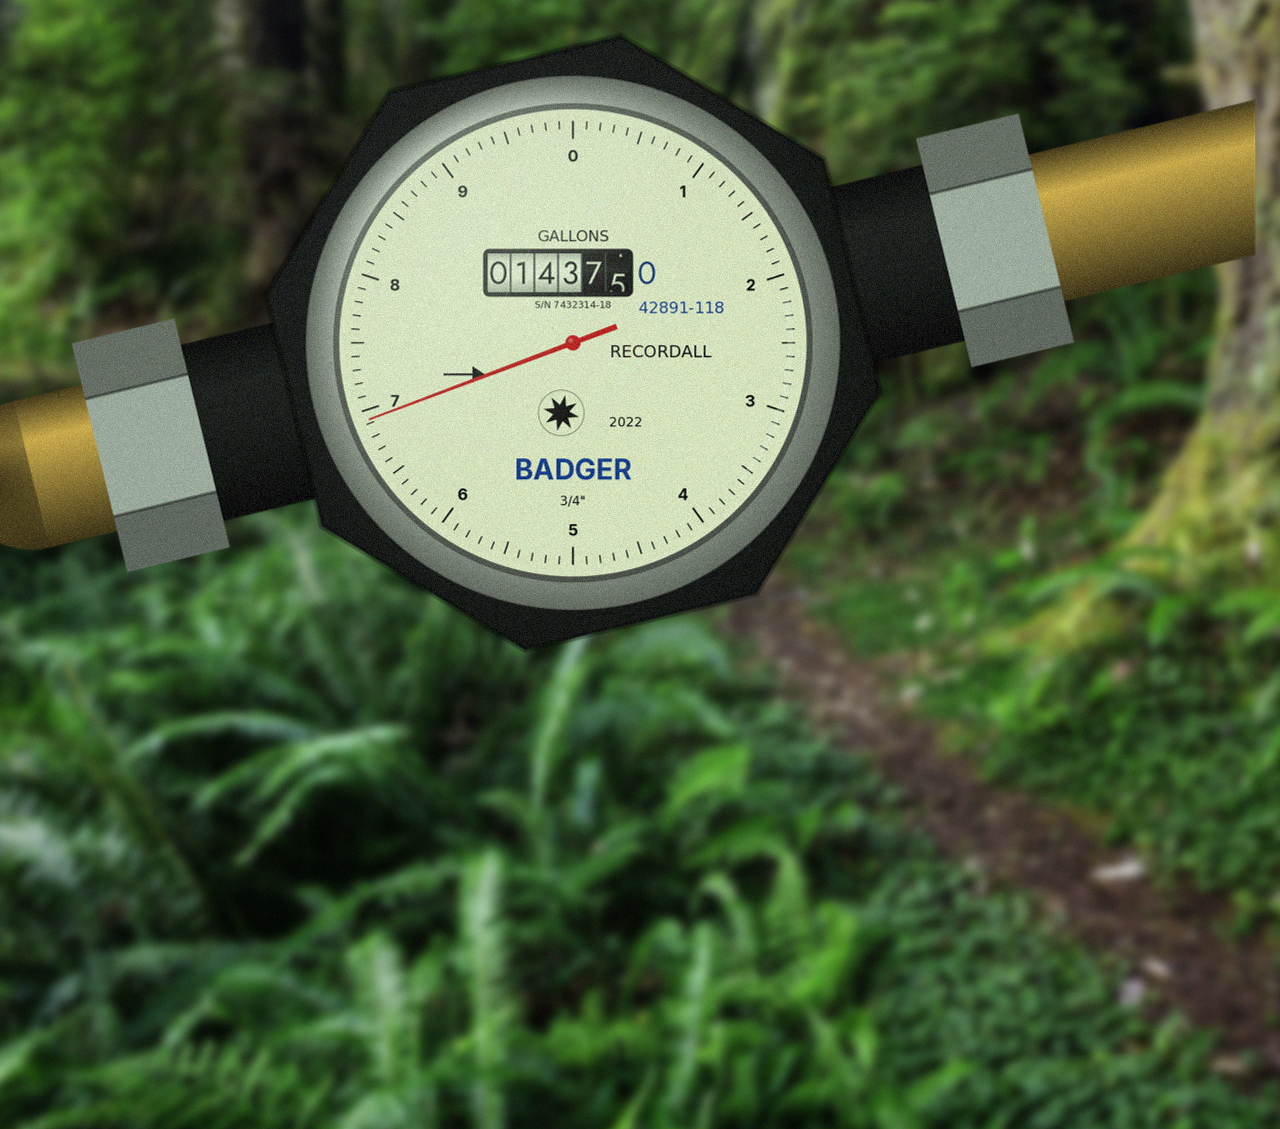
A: **143746.9** gal
